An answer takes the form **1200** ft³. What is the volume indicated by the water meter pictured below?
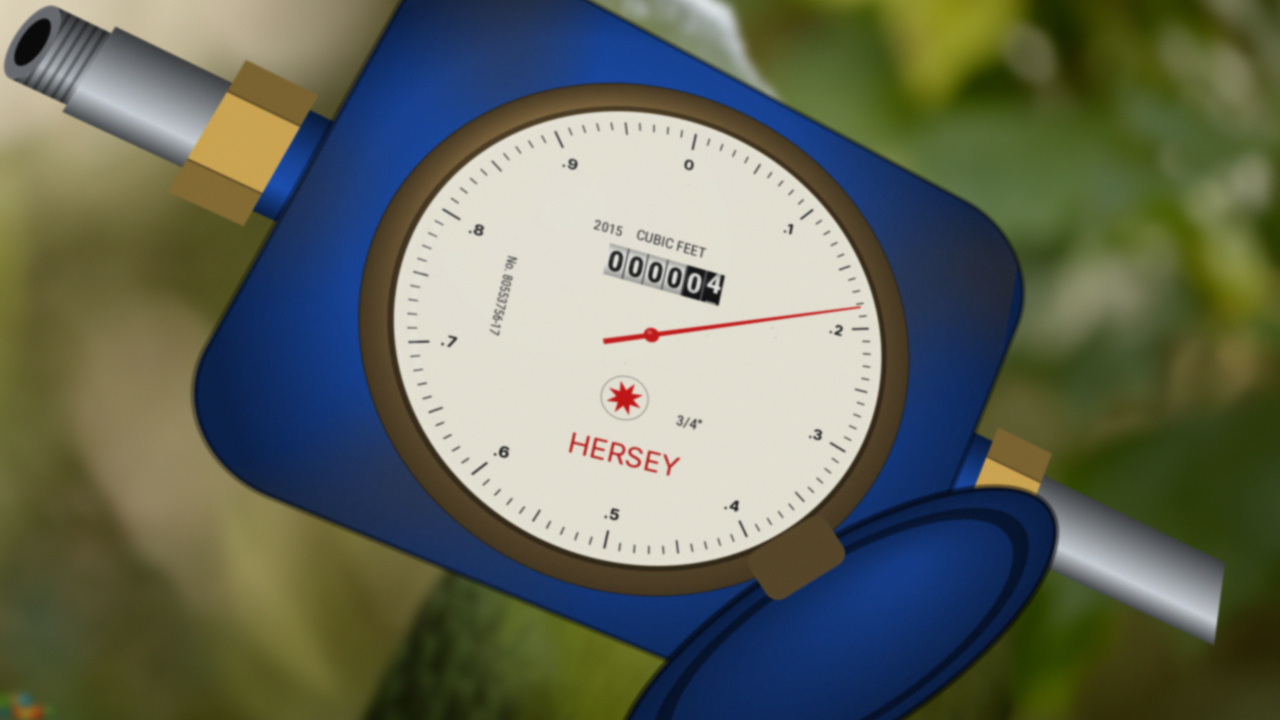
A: **4.18** ft³
